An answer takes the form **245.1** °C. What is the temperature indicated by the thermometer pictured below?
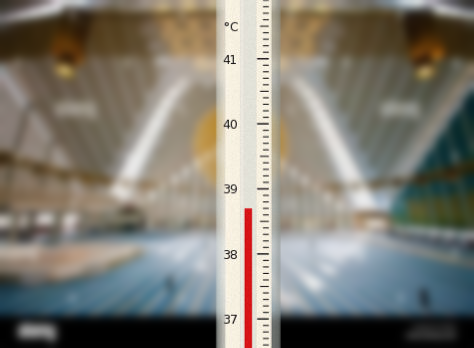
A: **38.7** °C
